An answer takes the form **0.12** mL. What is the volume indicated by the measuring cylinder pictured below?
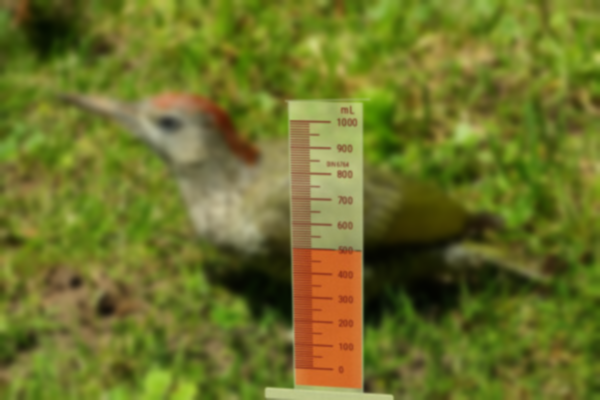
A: **500** mL
